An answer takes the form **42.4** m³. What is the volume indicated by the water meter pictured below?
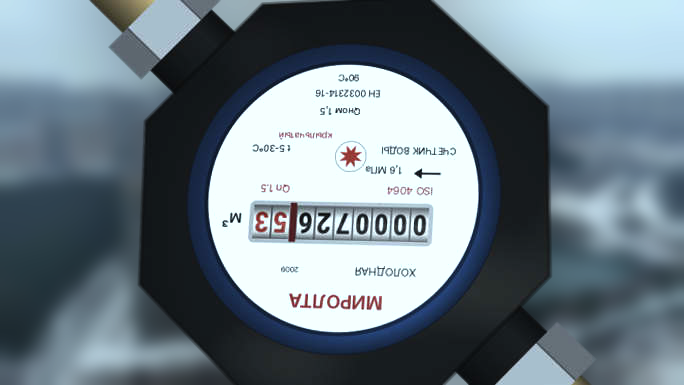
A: **726.53** m³
